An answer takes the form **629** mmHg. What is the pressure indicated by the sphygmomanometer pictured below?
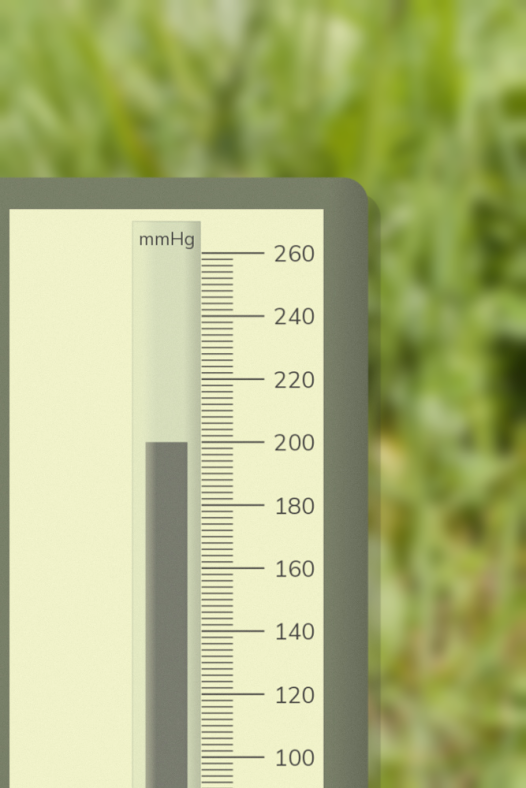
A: **200** mmHg
